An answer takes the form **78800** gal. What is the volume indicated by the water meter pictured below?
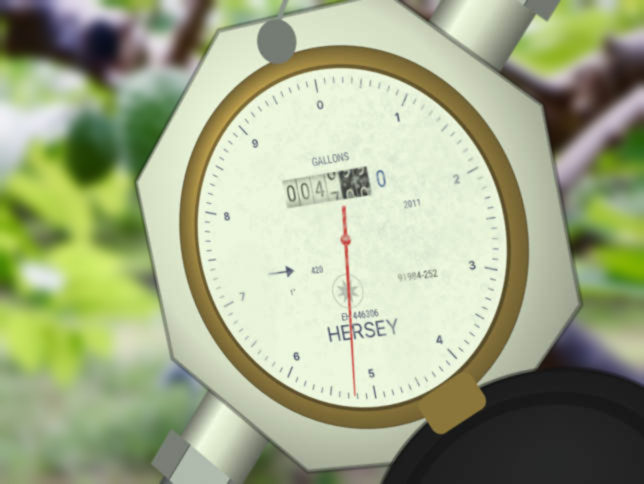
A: **46995.2** gal
